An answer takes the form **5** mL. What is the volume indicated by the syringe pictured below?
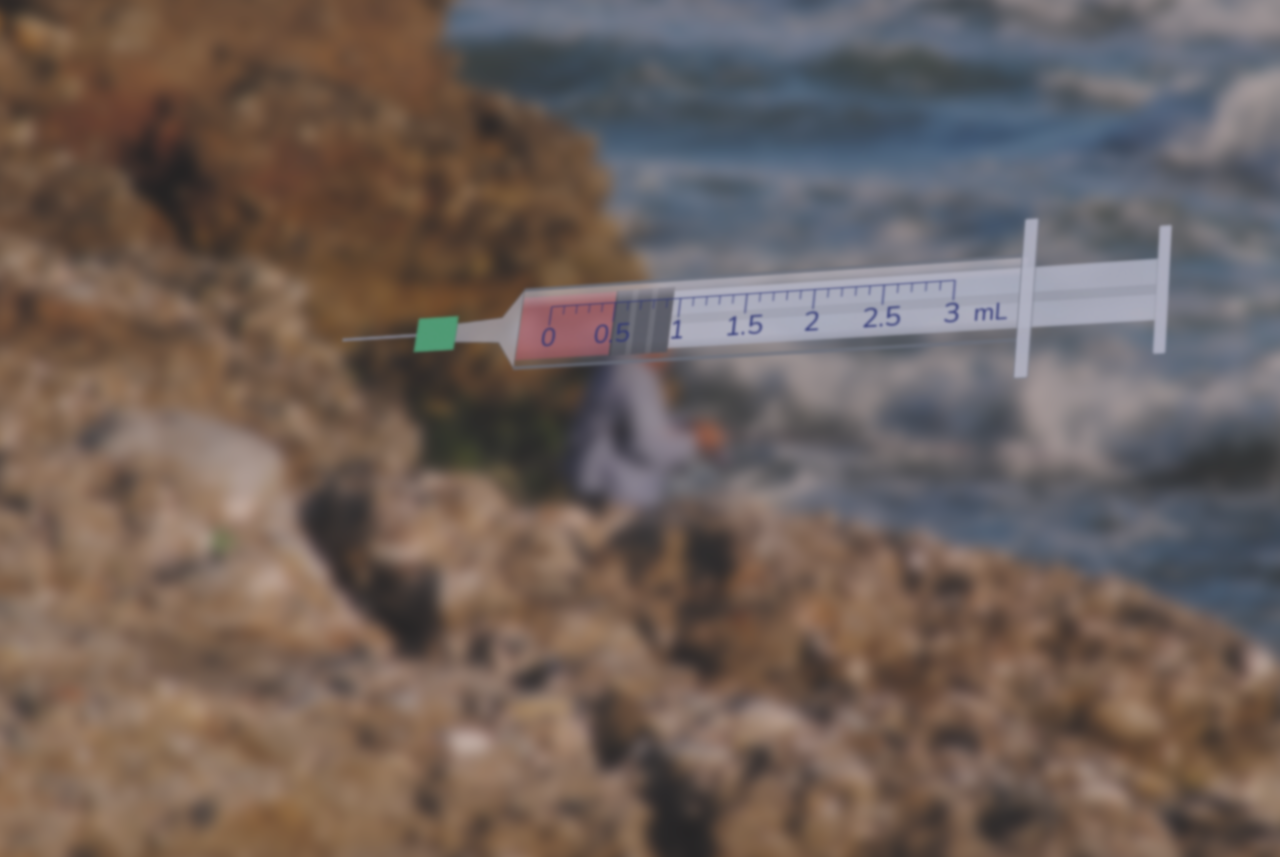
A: **0.5** mL
